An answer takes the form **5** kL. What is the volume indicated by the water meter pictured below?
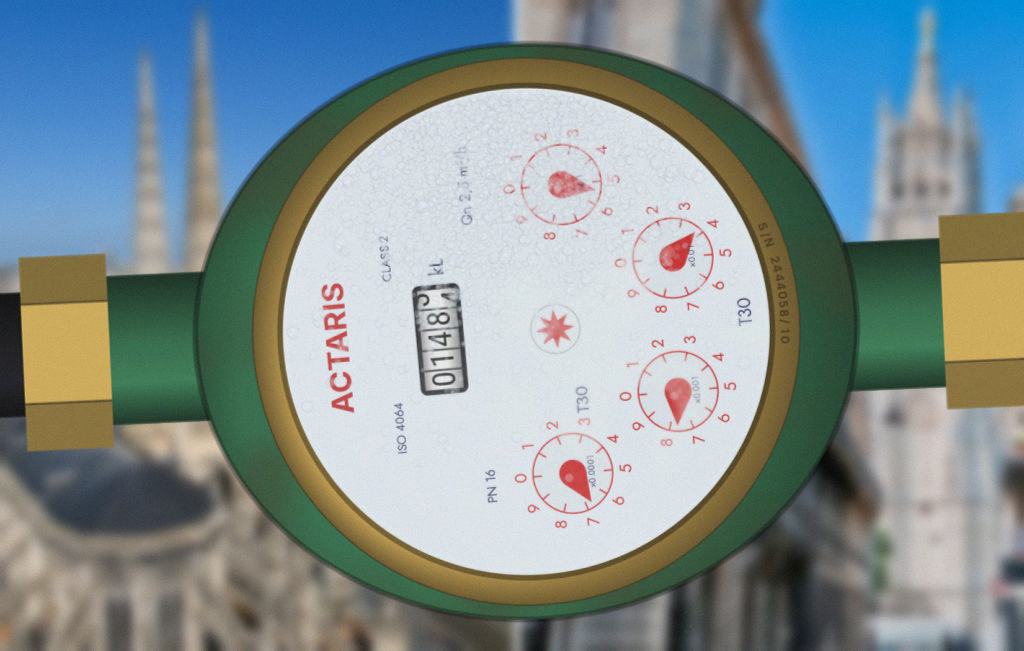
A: **1483.5376** kL
